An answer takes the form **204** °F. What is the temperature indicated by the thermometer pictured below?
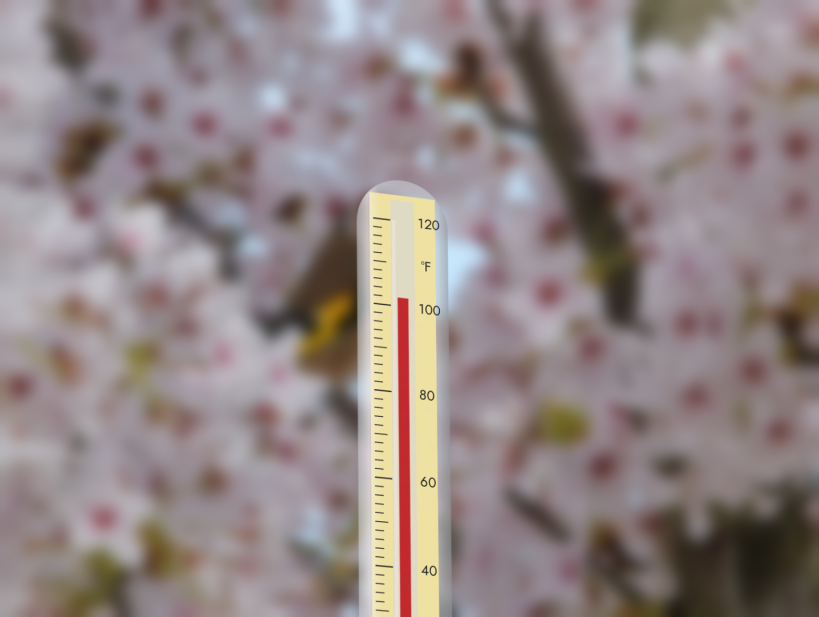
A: **102** °F
